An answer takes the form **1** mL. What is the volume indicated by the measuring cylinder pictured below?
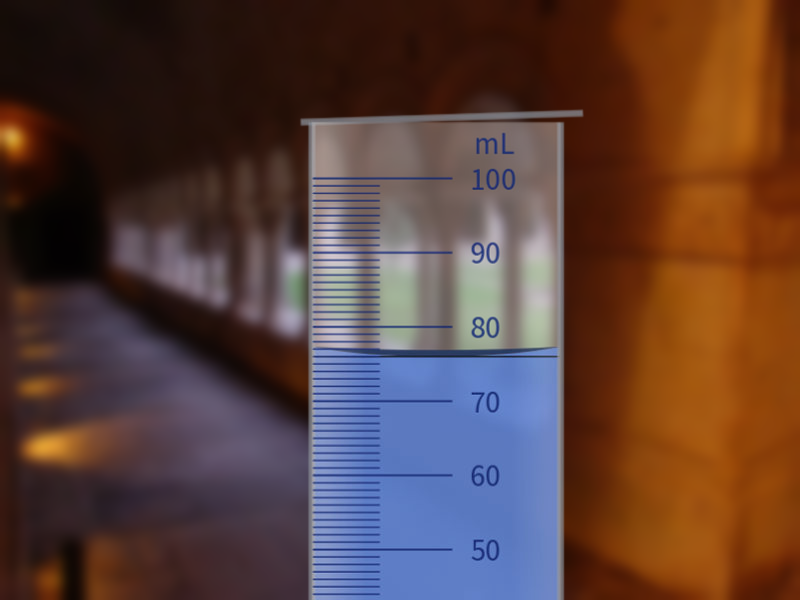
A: **76** mL
